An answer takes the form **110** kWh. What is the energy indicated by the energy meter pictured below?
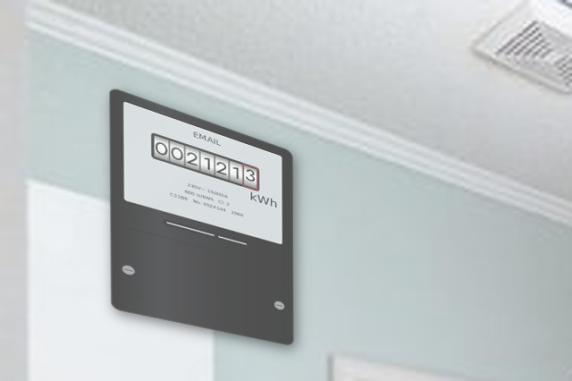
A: **2121.3** kWh
